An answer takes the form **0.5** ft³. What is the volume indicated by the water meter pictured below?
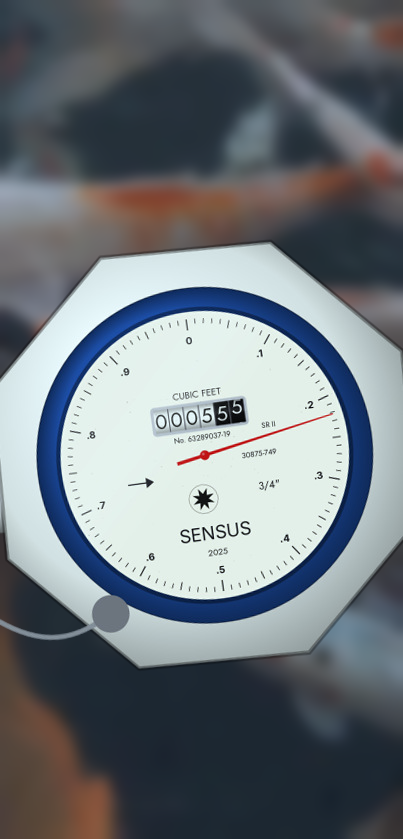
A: **555.22** ft³
